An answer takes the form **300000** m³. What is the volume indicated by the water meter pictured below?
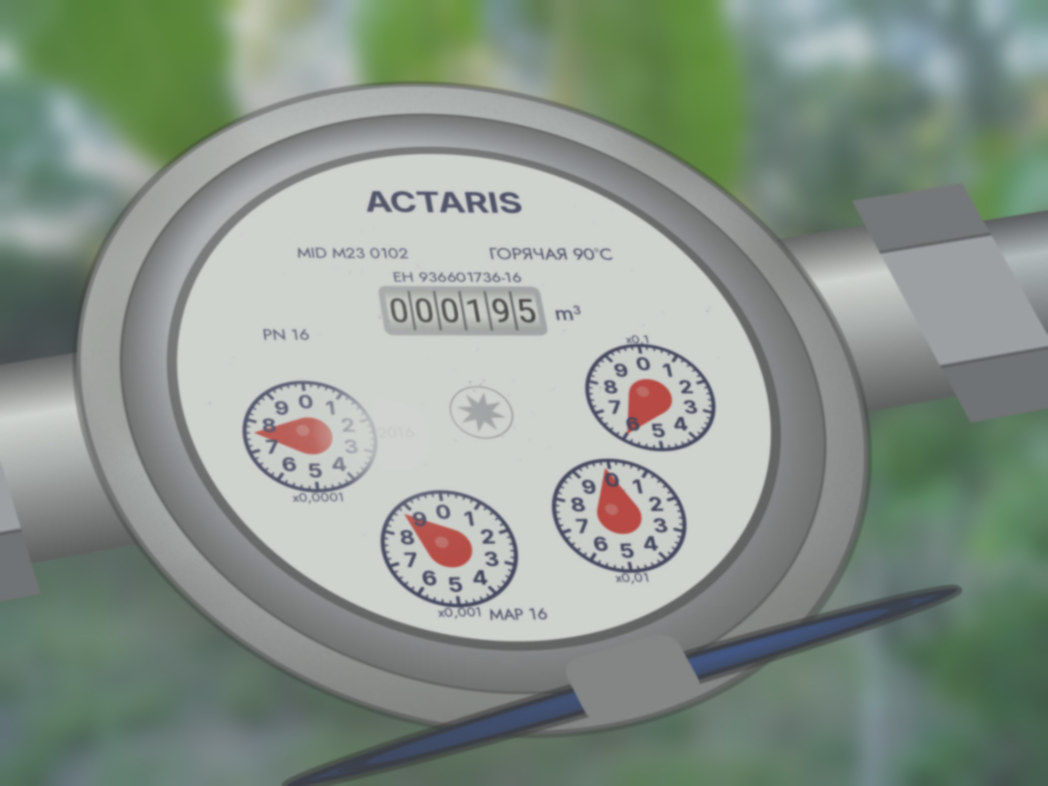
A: **195.5987** m³
